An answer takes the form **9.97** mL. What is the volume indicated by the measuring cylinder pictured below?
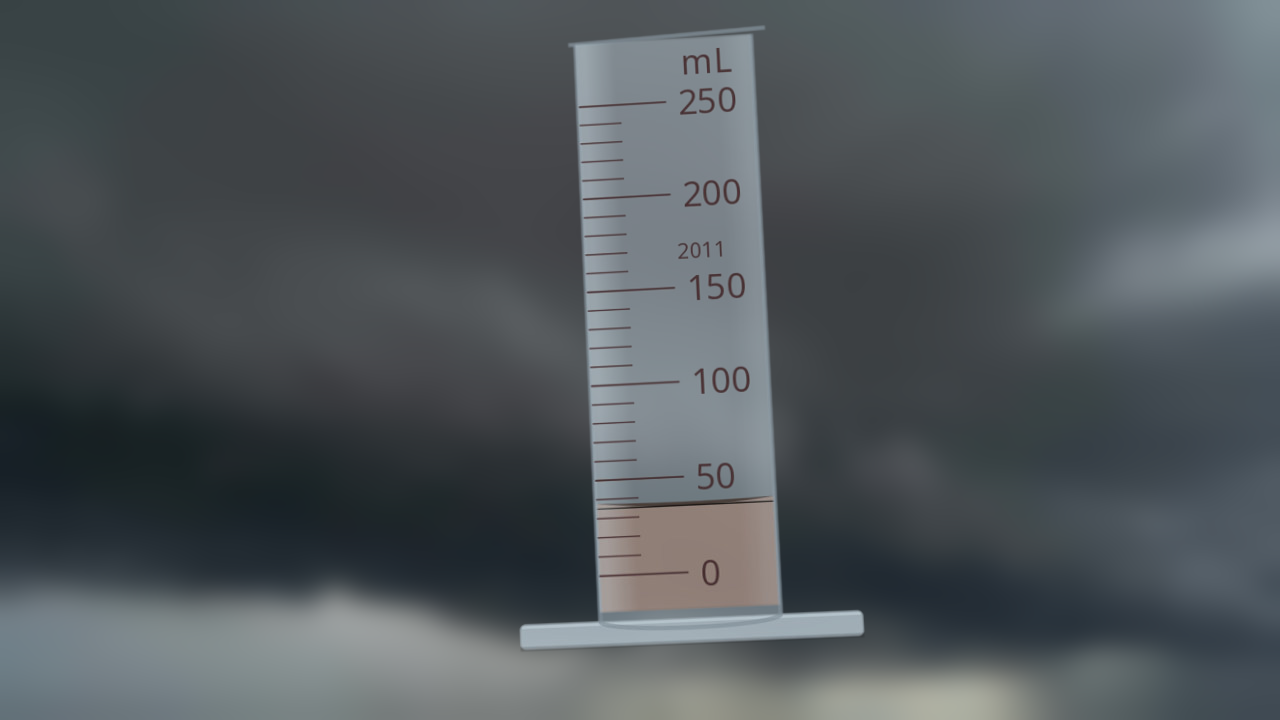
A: **35** mL
